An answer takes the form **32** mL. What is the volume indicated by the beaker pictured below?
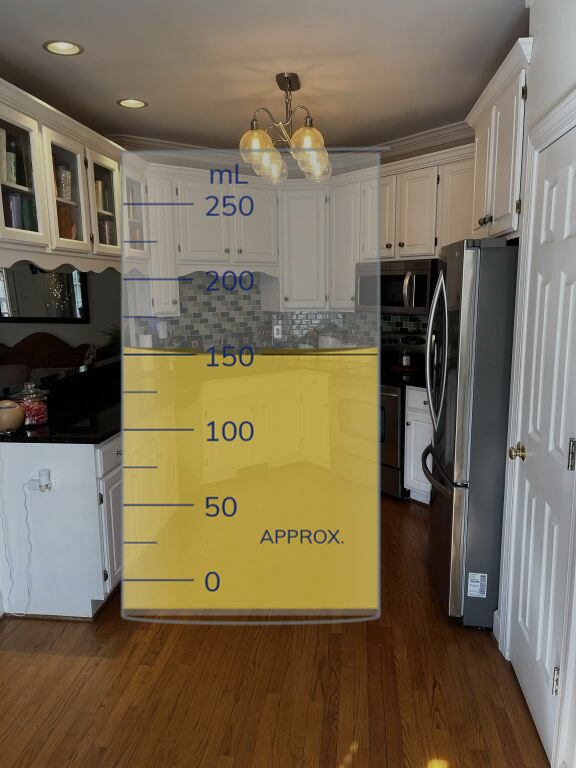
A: **150** mL
